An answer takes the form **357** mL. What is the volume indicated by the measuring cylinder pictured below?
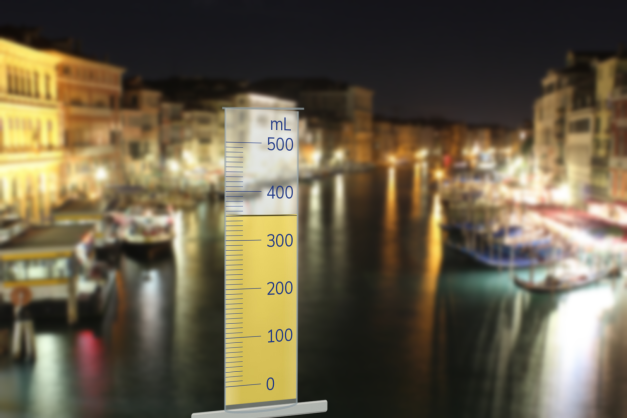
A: **350** mL
